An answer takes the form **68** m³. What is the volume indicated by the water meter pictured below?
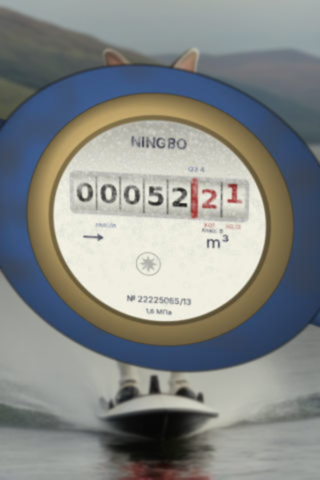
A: **52.21** m³
